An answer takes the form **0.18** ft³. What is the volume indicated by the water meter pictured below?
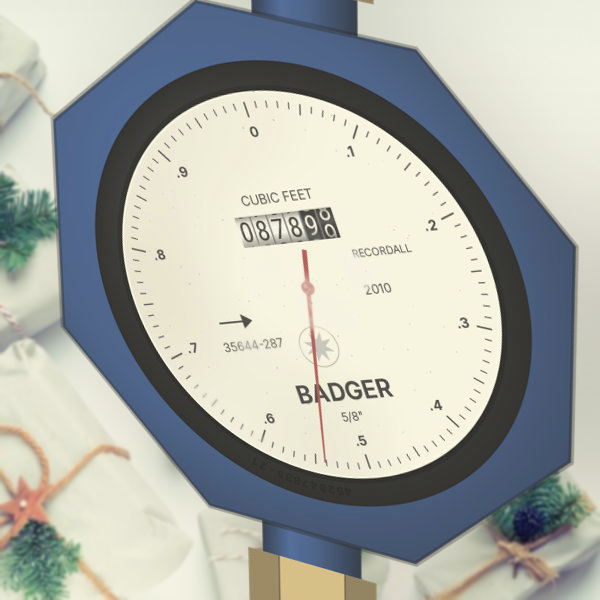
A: **87898.54** ft³
